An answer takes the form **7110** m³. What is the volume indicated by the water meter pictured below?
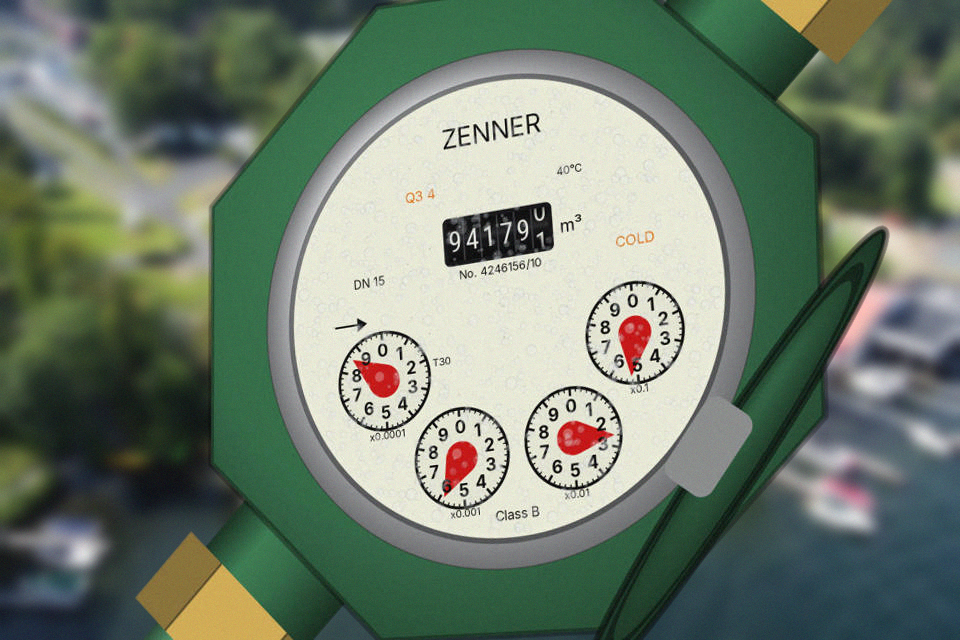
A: **941790.5258** m³
